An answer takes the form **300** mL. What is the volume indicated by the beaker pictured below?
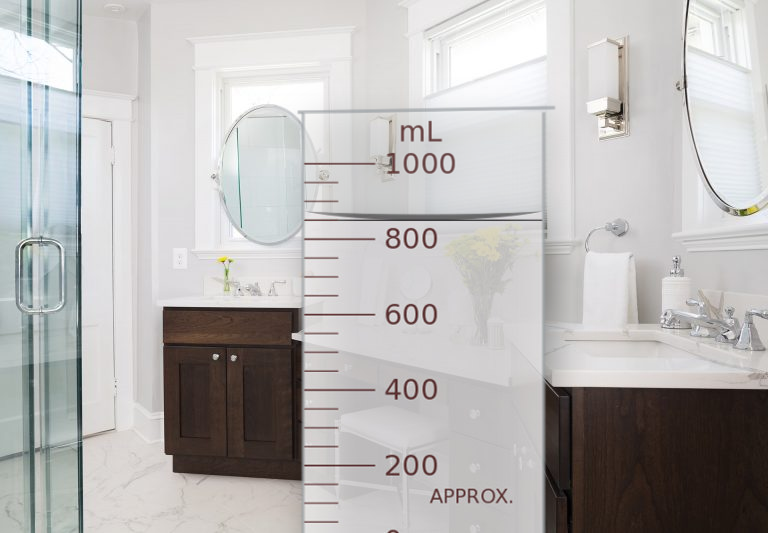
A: **850** mL
